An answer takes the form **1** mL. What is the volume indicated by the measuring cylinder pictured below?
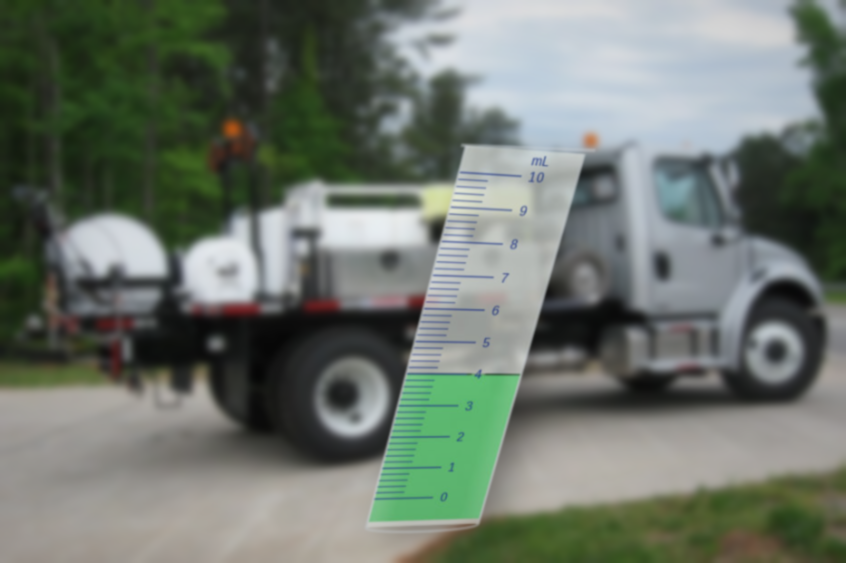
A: **4** mL
